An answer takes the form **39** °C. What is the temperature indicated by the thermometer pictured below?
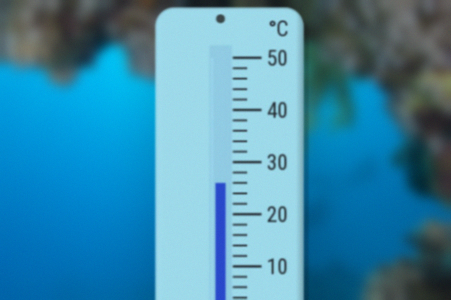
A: **26** °C
